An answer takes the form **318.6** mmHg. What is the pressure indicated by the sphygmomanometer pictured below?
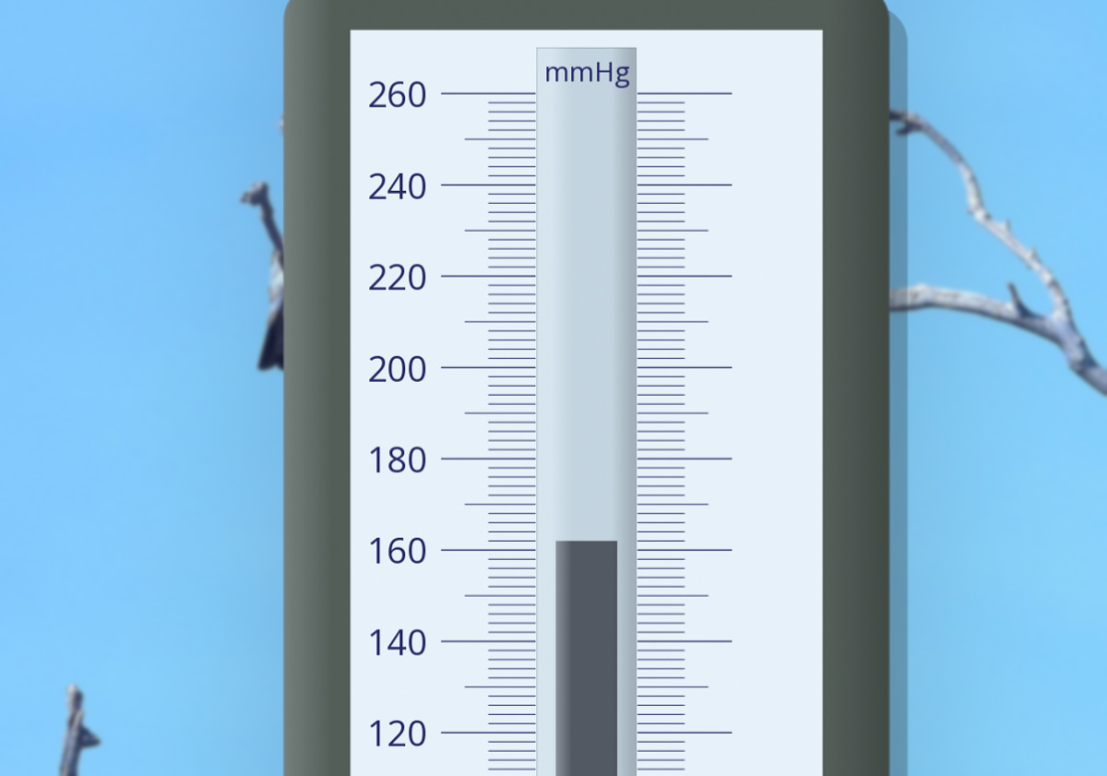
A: **162** mmHg
